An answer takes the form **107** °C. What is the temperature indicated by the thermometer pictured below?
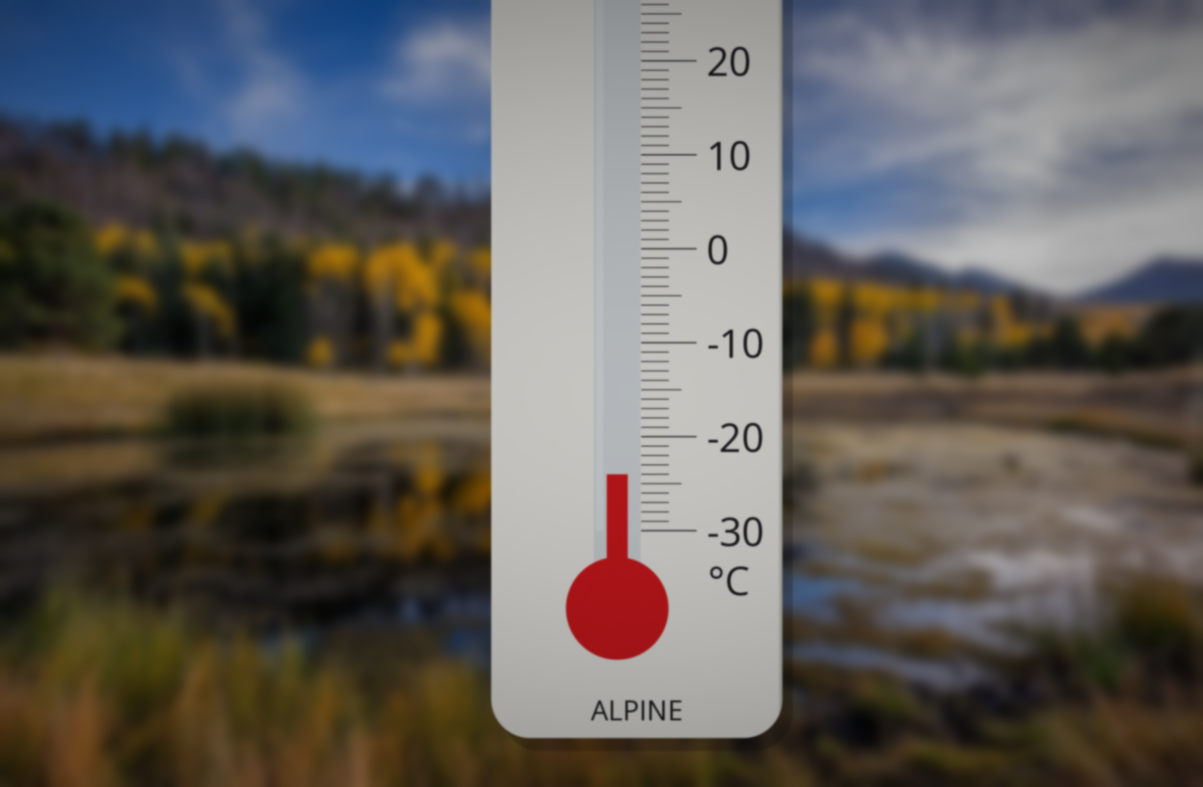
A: **-24** °C
